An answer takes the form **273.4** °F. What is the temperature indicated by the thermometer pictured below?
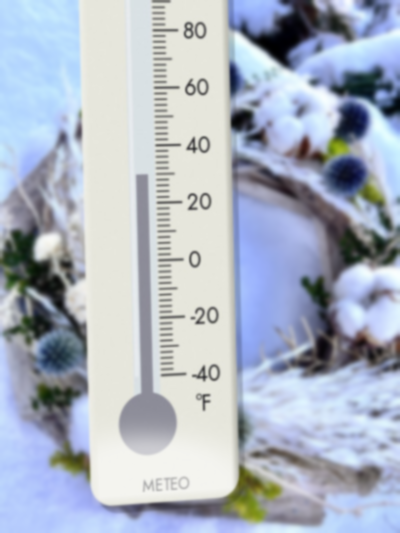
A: **30** °F
